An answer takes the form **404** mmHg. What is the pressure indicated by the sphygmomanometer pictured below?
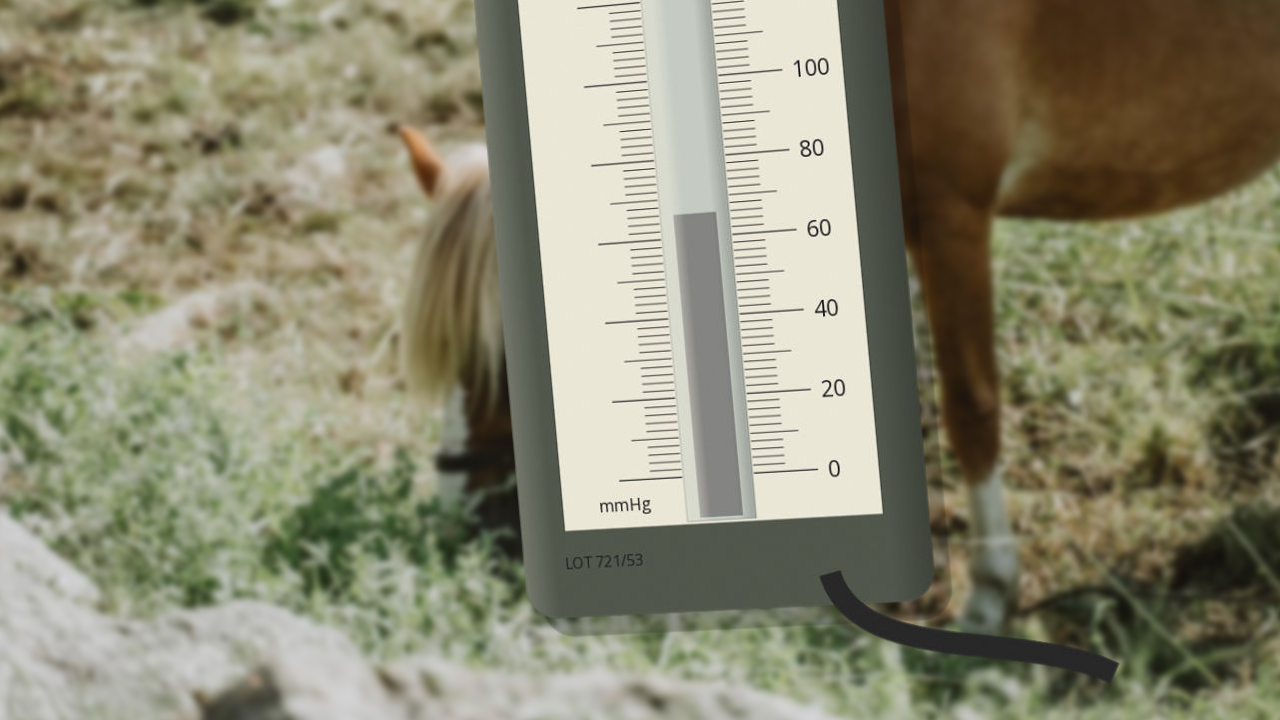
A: **66** mmHg
